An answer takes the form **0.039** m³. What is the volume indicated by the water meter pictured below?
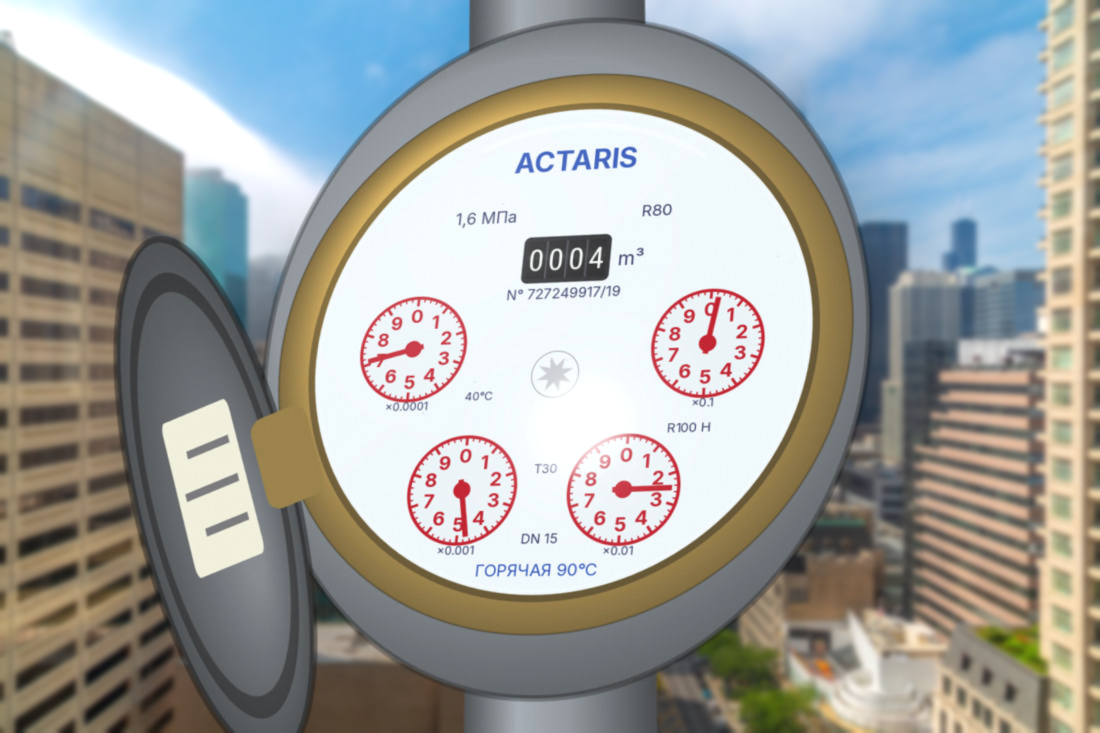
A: **4.0247** m³
